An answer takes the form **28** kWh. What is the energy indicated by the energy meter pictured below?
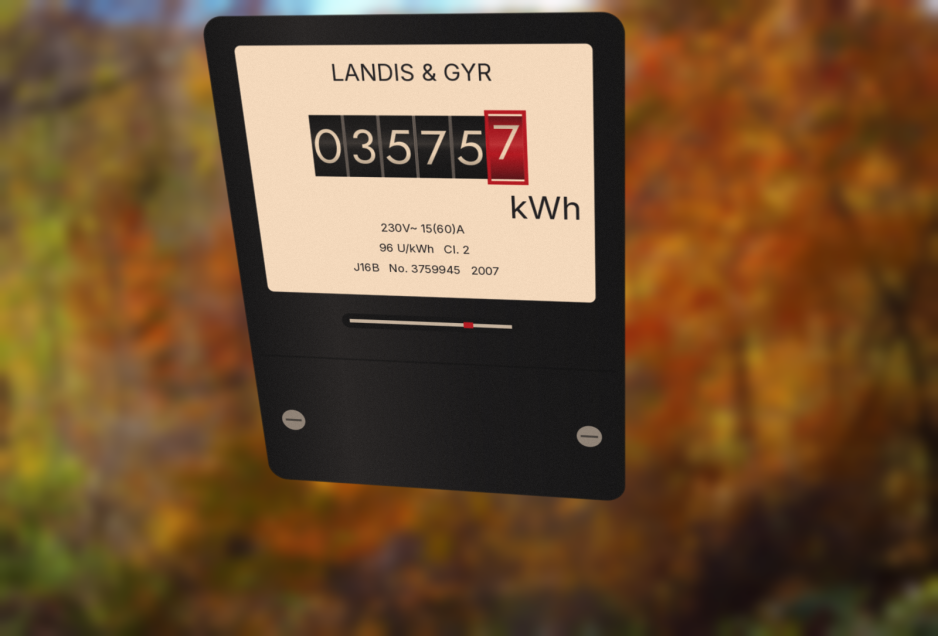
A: **3575.7** kWh
